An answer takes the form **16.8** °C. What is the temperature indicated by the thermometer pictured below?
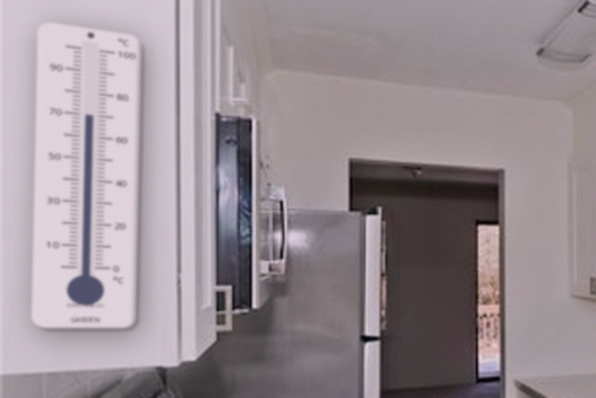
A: **70** °C
